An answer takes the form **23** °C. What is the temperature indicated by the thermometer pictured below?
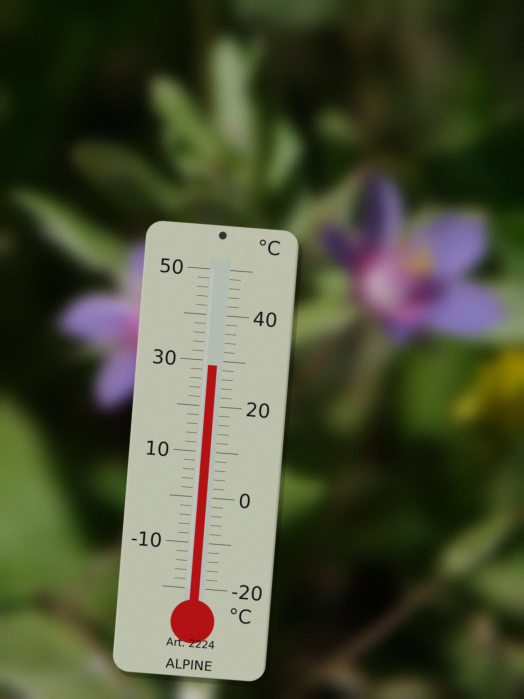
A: **29** °C
